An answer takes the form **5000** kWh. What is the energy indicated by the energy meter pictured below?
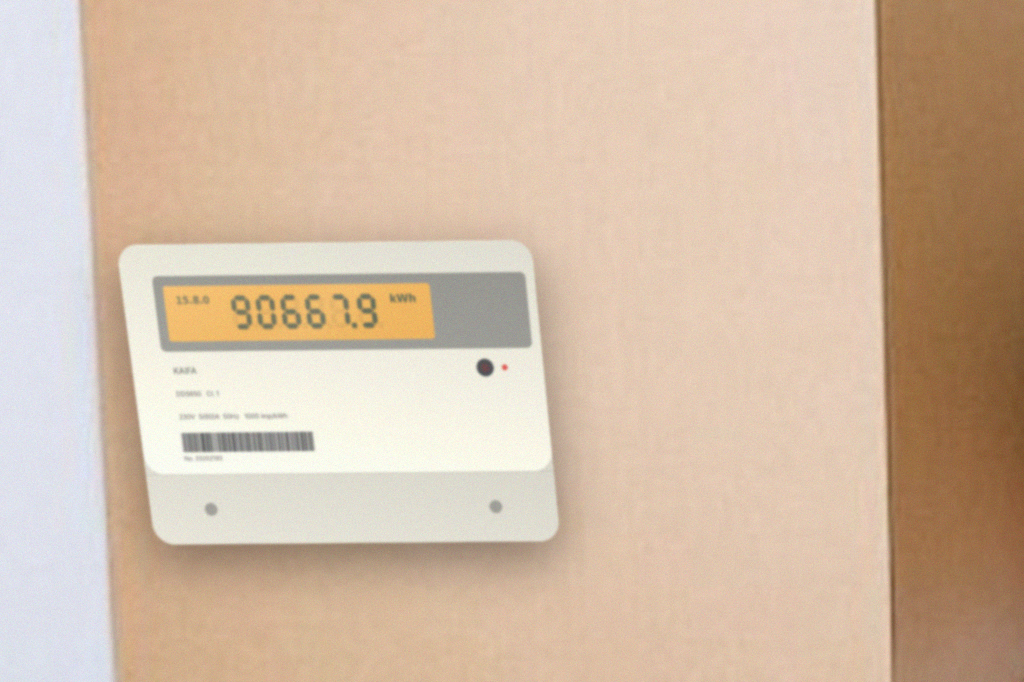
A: **90667.9** kWh
